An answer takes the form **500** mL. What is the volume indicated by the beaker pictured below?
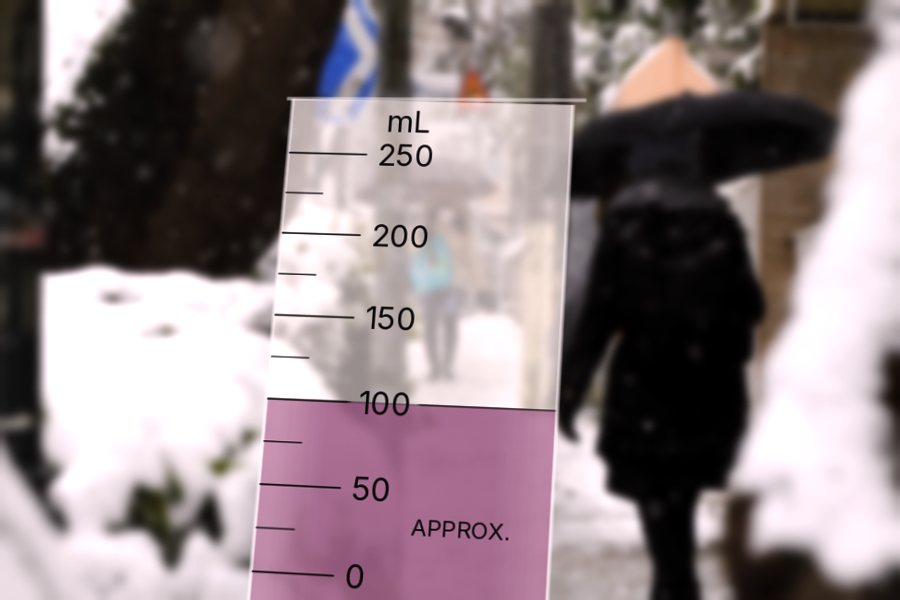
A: **100** mL
